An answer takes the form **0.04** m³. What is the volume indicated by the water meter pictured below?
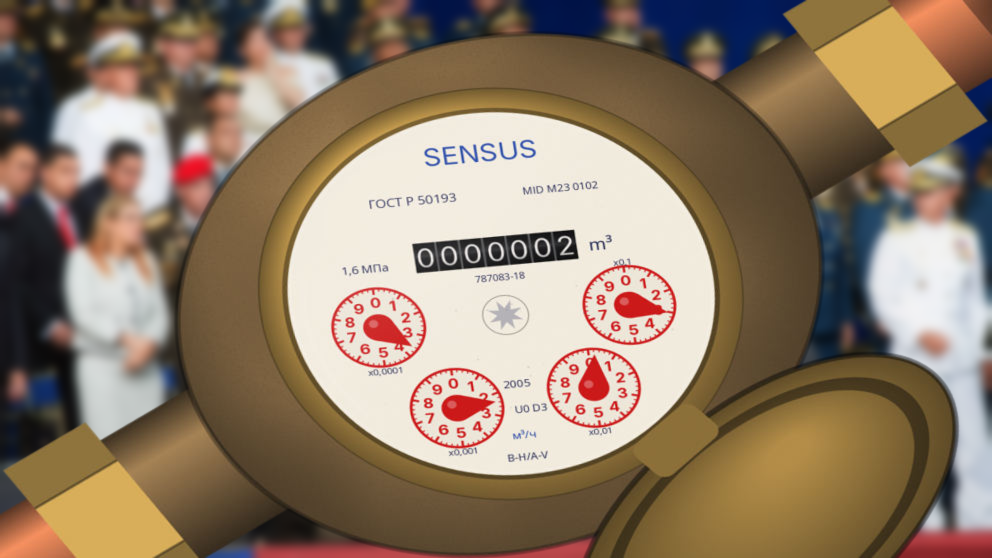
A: **2.3023** m³
